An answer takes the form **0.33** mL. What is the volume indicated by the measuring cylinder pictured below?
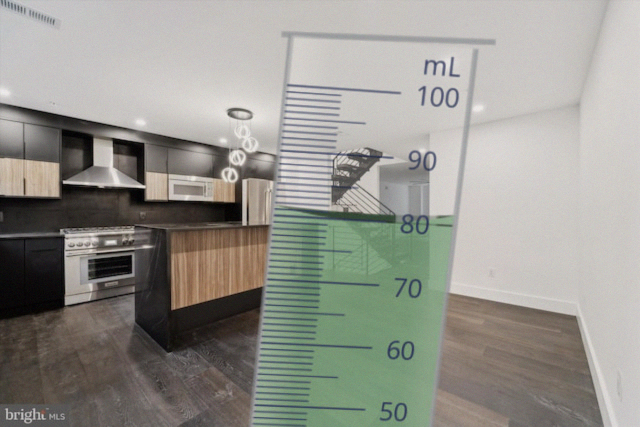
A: **80** mL
